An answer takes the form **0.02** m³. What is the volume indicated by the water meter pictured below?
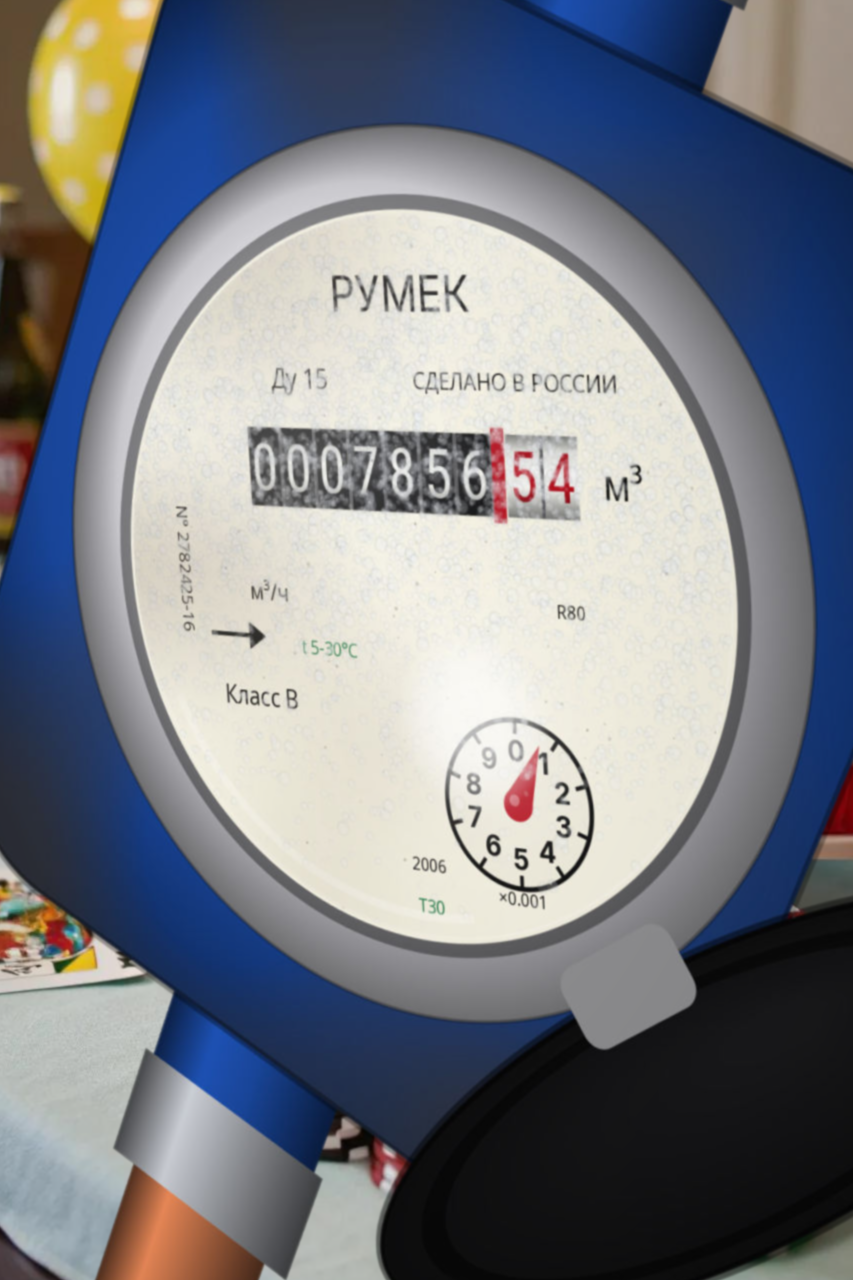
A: **7856.540** m³
